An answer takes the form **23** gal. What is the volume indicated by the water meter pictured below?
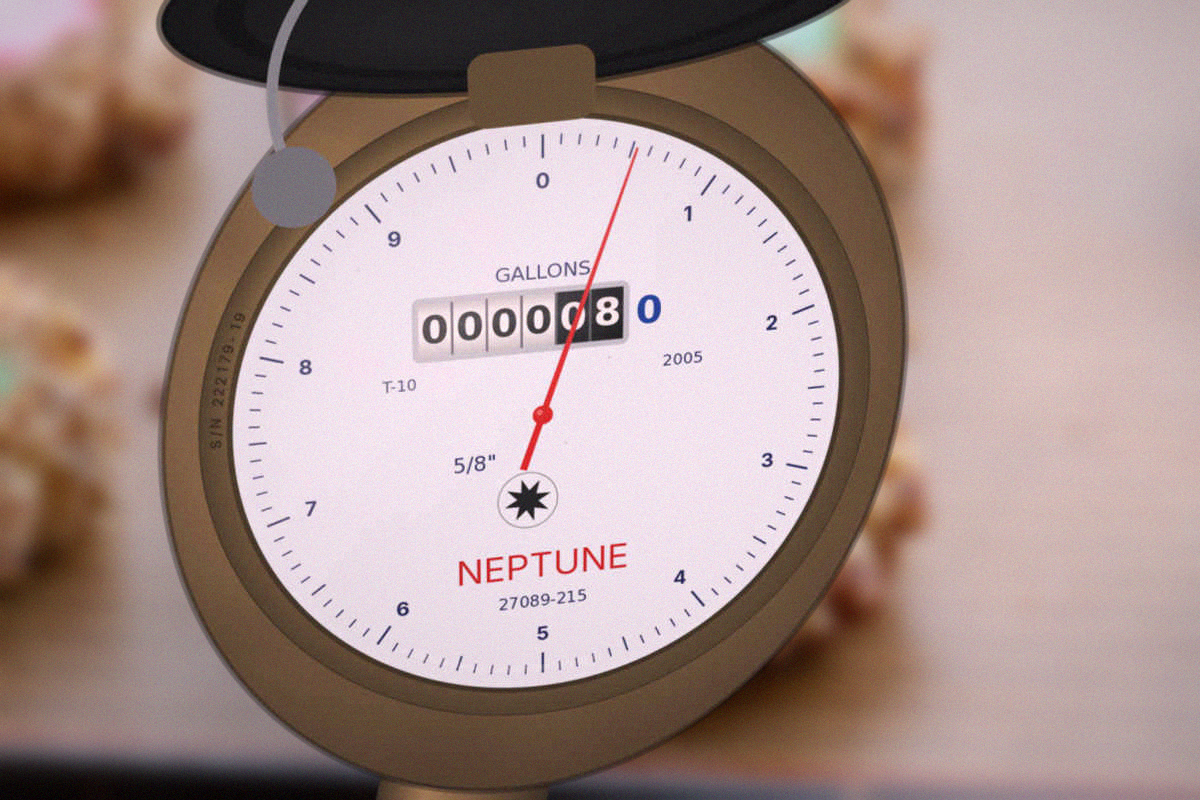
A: **80.5** gal
